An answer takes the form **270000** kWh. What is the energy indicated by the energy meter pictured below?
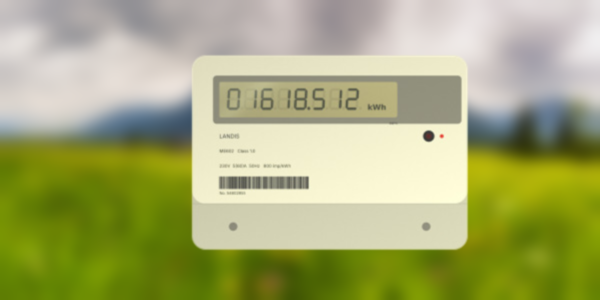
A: **1618.512** kWh
